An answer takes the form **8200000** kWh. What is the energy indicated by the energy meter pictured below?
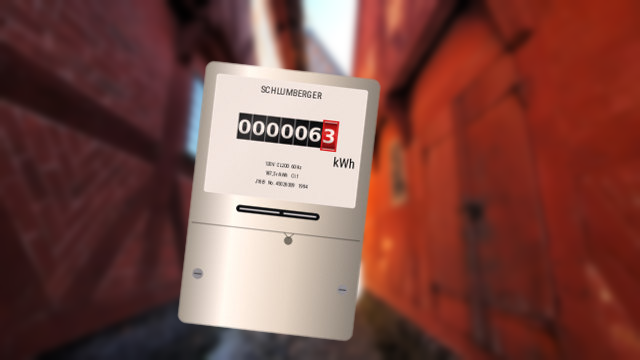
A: **6.3** kWh
